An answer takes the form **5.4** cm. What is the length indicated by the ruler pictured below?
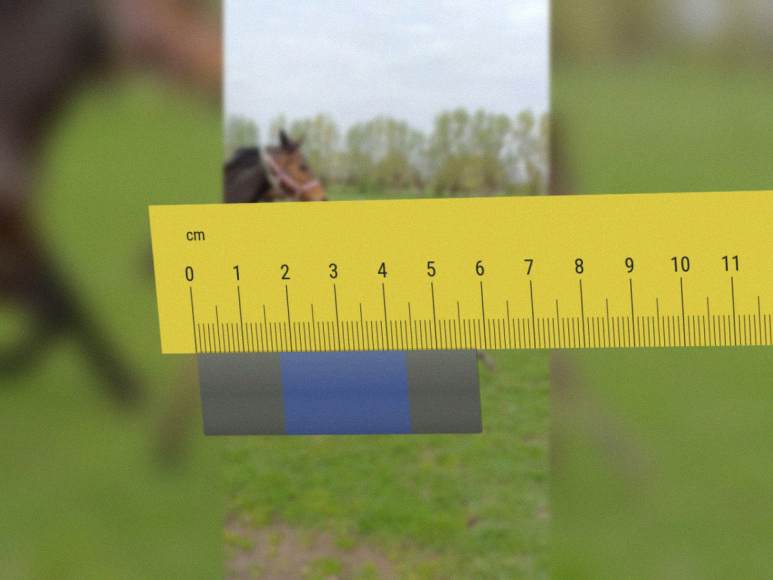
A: **5.8** cm
